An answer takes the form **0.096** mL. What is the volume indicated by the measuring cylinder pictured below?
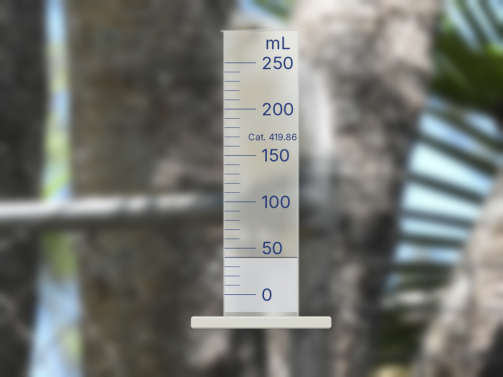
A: **40** mL
